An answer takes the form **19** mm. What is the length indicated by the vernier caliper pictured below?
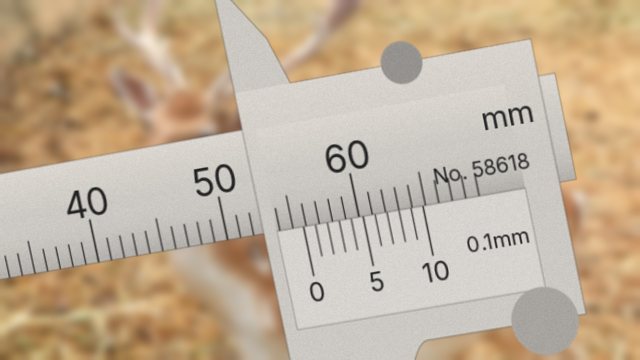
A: **55.8** mm
